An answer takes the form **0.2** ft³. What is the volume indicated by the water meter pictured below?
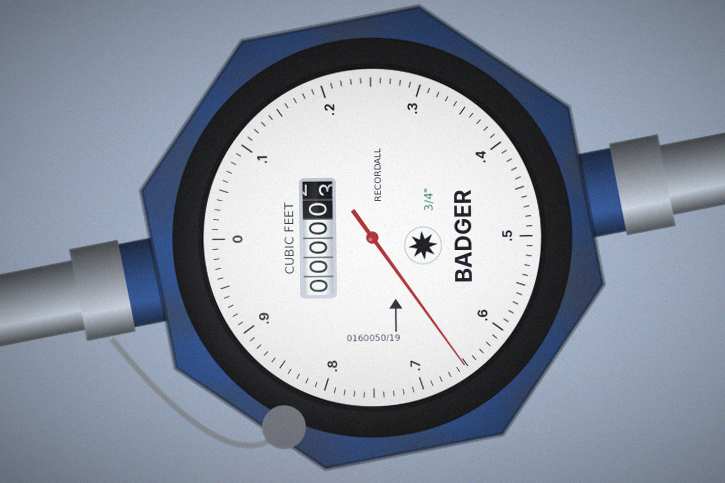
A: **2.65** ft³
